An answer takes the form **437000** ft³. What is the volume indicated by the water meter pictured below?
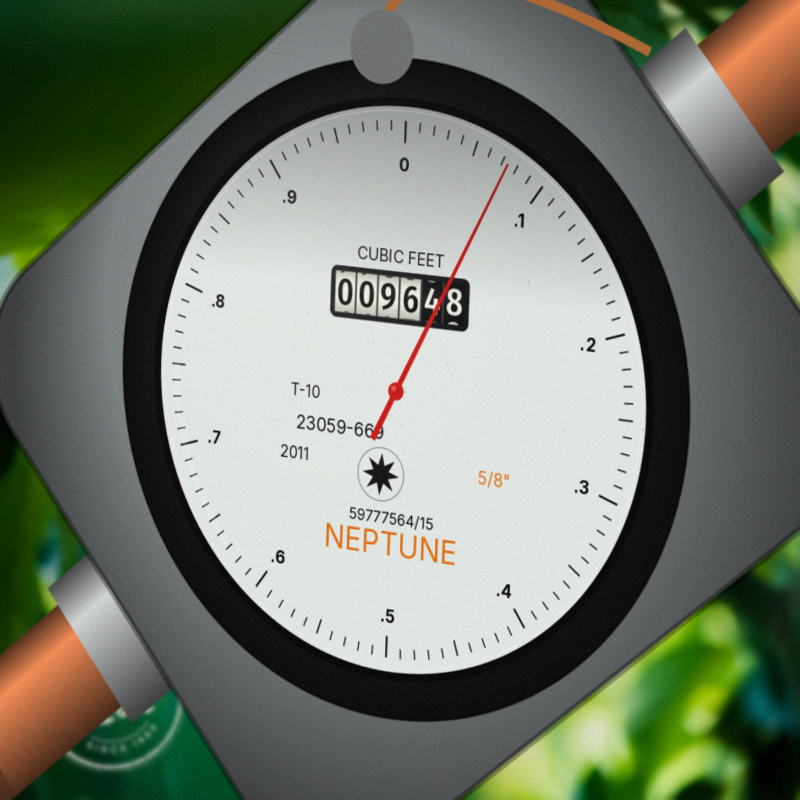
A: **9648.07** ft³
